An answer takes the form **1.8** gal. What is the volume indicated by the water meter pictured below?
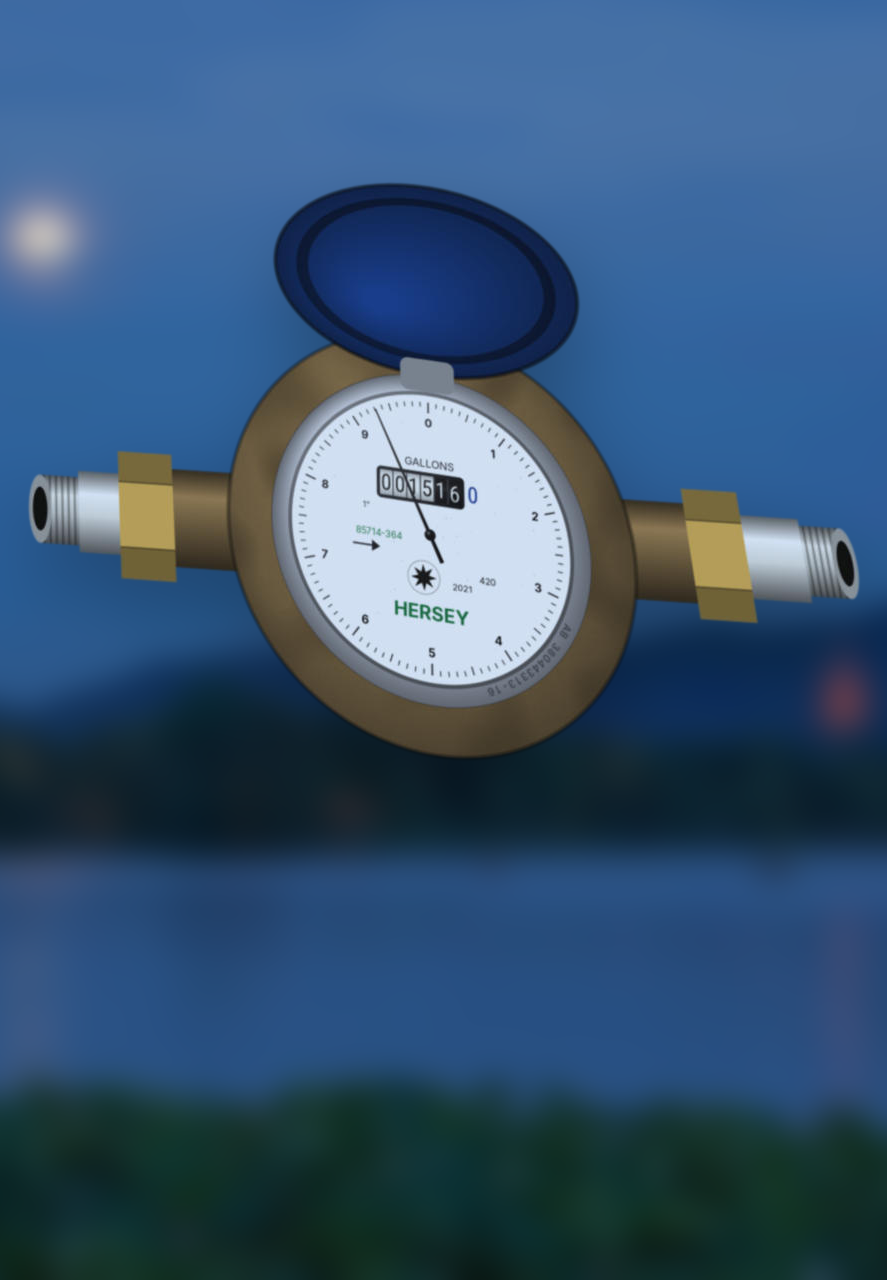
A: **15159.3** gal
